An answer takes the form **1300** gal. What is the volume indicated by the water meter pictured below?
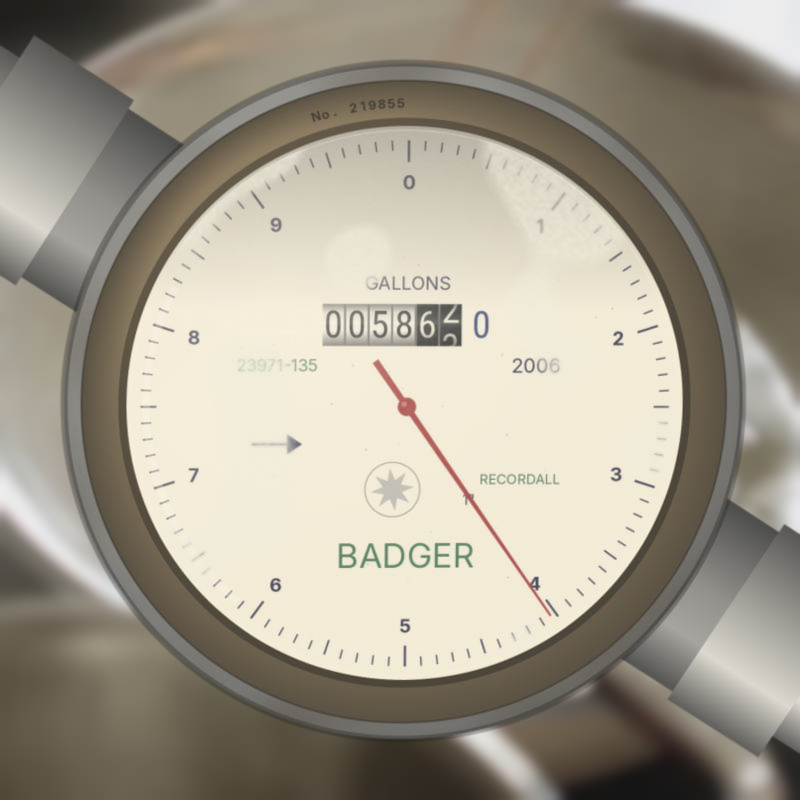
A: **58624.0** gal
